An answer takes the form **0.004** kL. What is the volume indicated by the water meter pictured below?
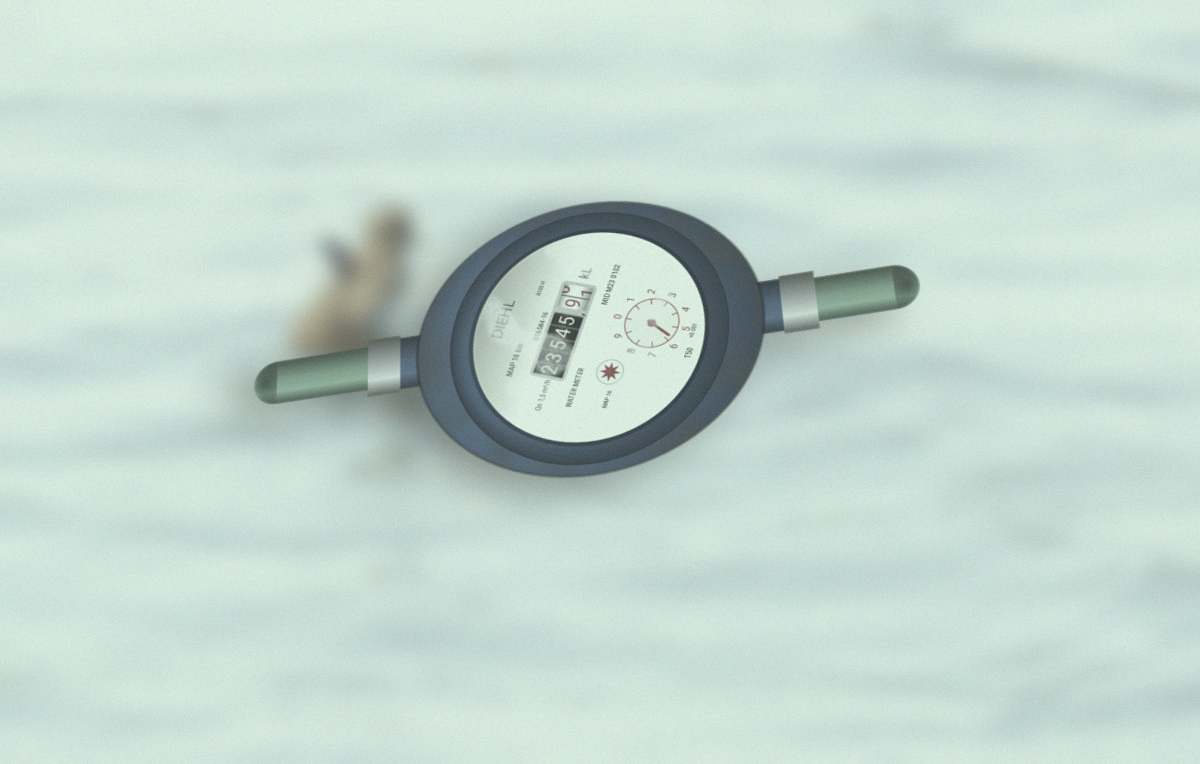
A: **23545.905** kL
